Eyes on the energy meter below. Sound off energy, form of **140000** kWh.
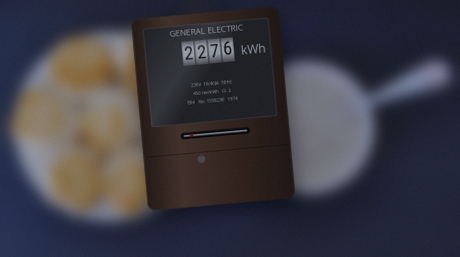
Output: **2276** kWh
